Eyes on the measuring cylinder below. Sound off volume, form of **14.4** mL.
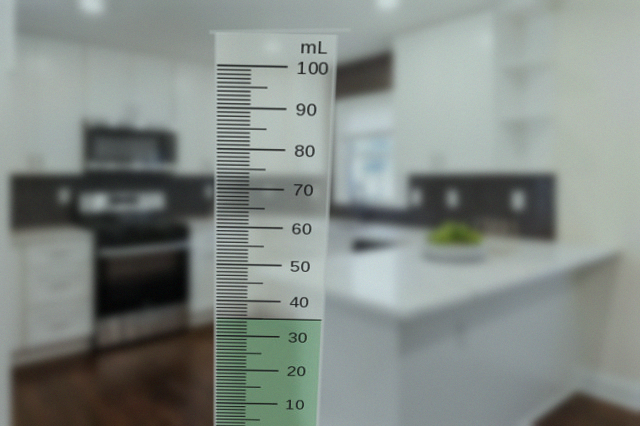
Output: **35** mL
